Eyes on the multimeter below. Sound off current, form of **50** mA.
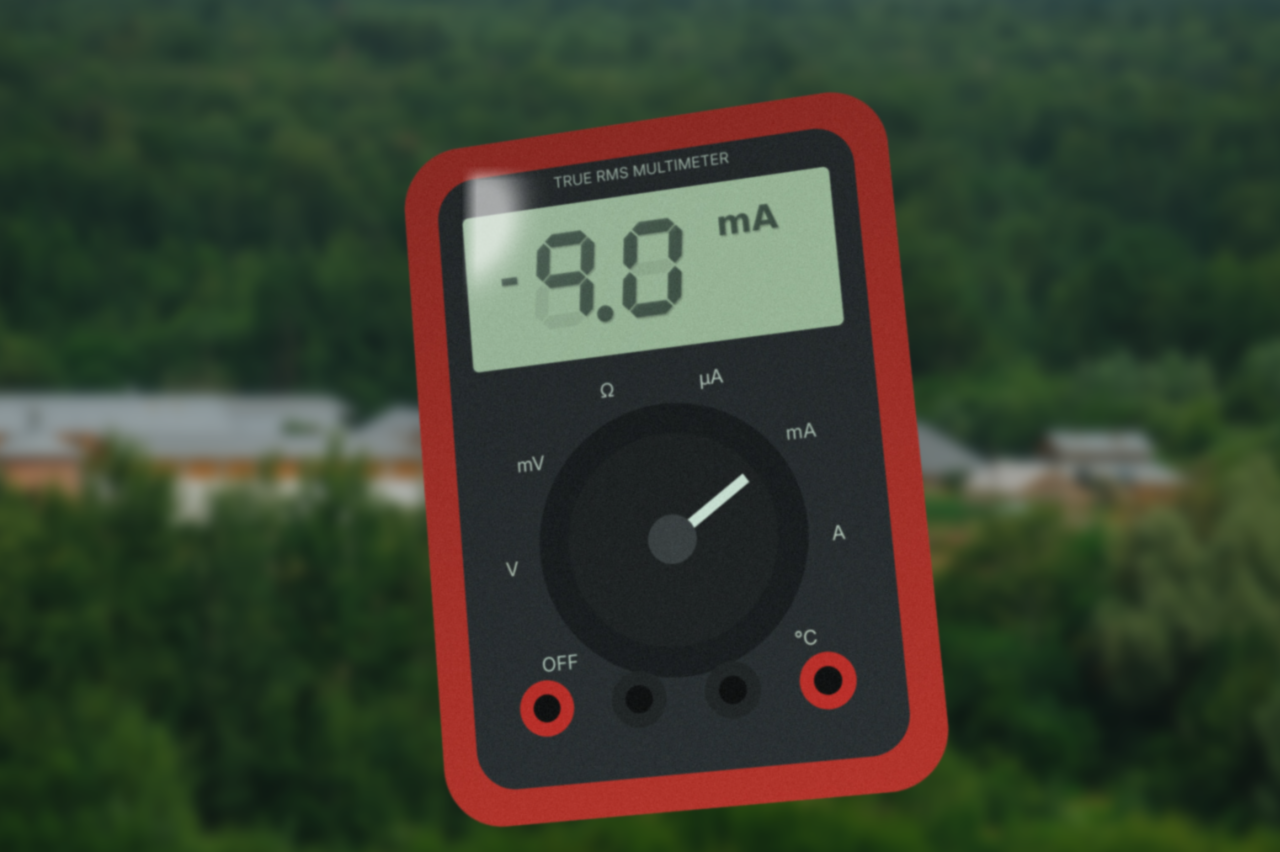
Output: **-9.0** mA
